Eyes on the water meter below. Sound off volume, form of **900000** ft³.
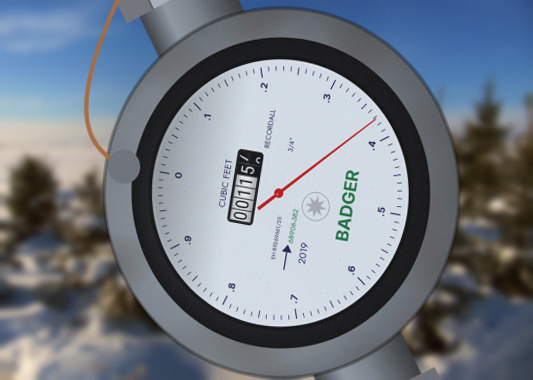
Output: **1157.37** ft³
